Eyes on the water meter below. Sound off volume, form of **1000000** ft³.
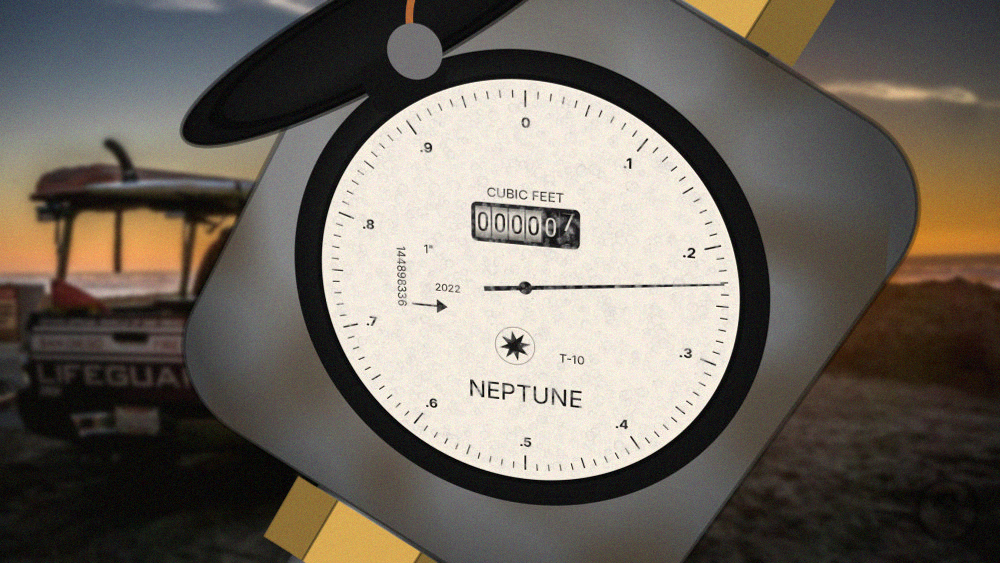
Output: **7.23** ft³
